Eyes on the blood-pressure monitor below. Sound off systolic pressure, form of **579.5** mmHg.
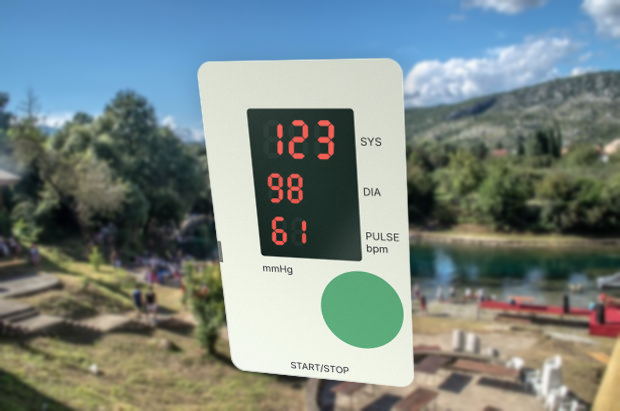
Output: **123** mmHg
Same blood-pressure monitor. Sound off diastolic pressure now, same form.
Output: **98** mmHg
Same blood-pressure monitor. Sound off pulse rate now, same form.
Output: **61** bpm
